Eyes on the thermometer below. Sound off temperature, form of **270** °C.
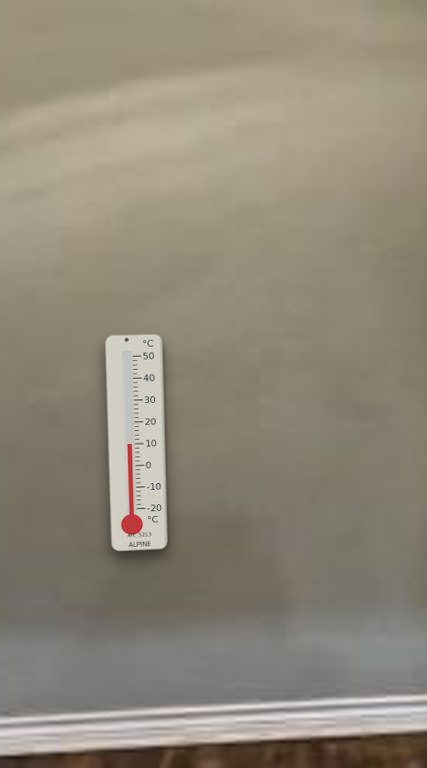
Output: **10** °C
